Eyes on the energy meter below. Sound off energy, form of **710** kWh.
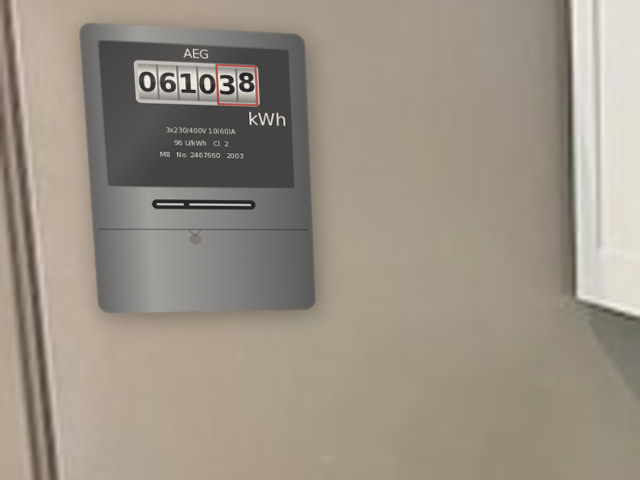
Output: **610.38** kWh
